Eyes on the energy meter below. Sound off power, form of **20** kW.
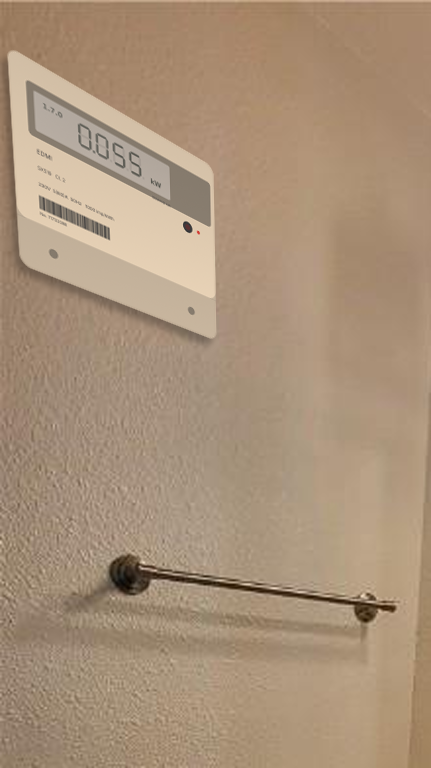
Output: **0.055** kW
